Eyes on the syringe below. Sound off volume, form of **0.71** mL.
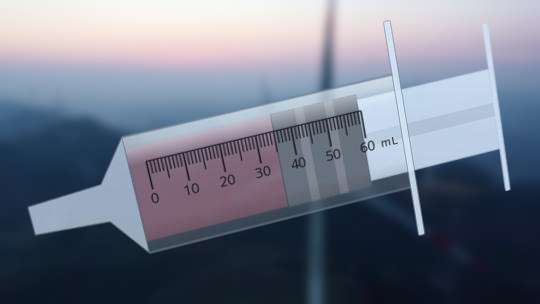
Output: **35** mL
